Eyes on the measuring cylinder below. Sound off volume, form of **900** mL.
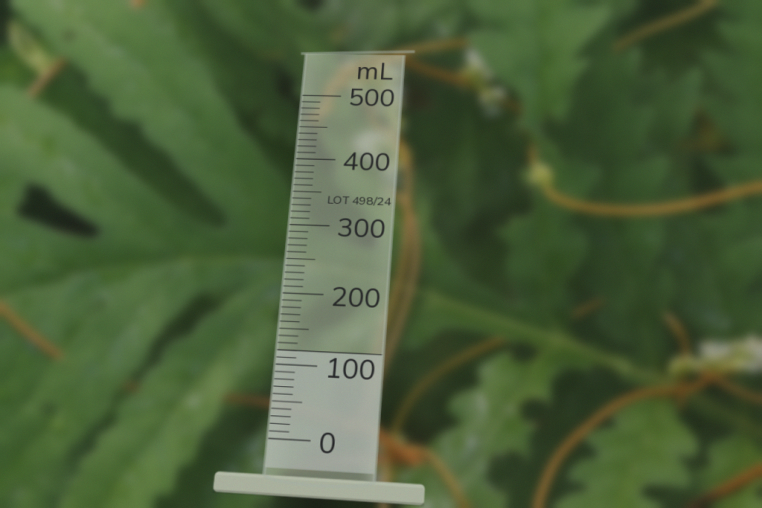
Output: **120** mL
